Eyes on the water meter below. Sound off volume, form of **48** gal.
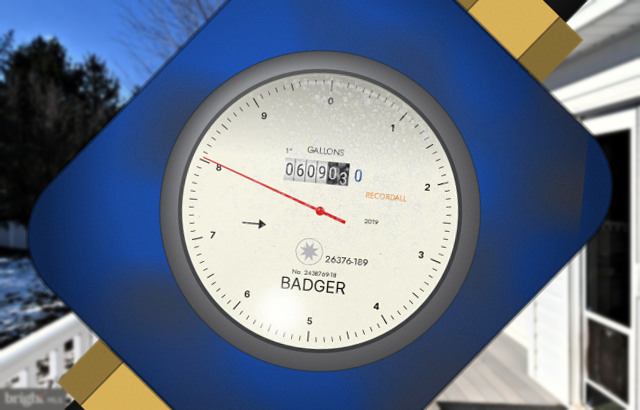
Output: **609028.0** gal
